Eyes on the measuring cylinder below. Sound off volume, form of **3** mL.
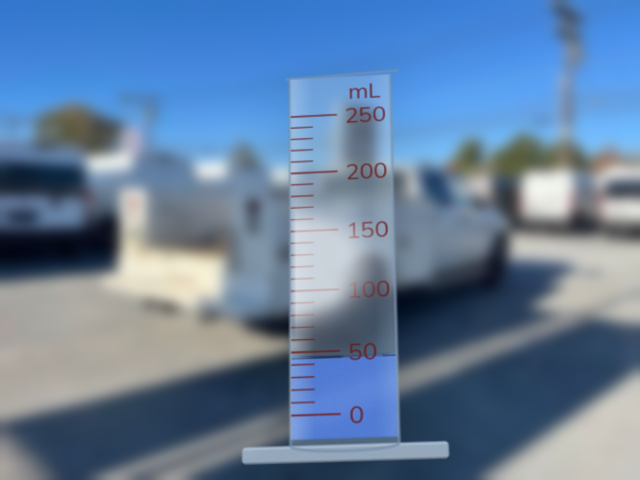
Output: **45** mL
